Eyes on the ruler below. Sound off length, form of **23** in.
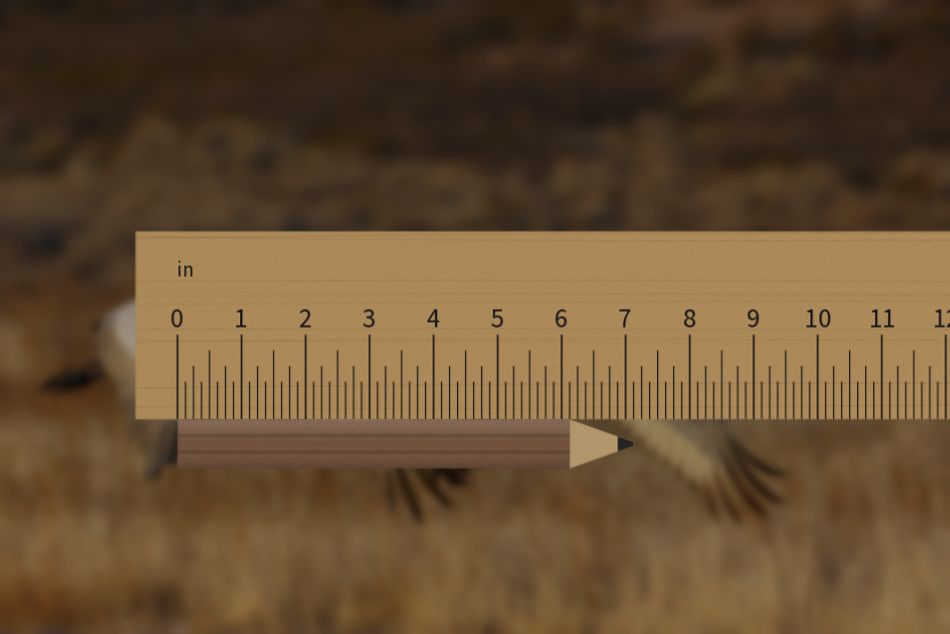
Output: **7.125** in
